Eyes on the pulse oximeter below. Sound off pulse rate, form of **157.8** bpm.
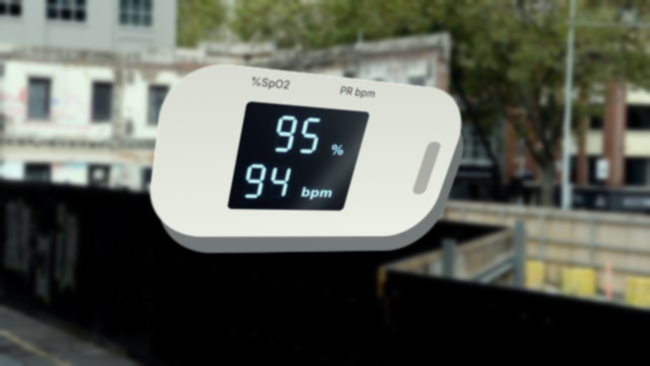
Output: **94** bpm
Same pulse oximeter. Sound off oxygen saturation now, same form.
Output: **95** %
